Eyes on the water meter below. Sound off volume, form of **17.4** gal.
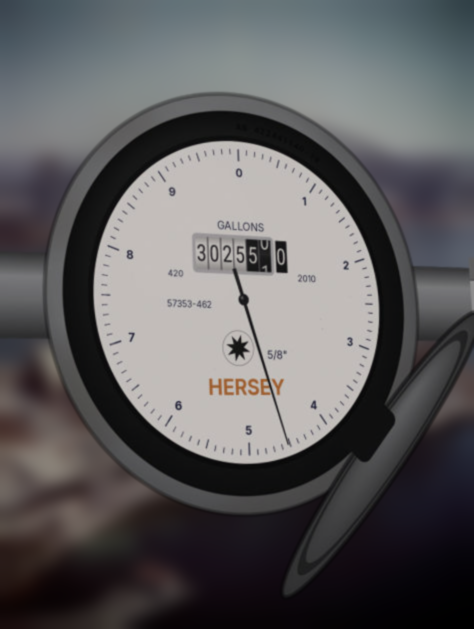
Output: **3025504.5** gal
